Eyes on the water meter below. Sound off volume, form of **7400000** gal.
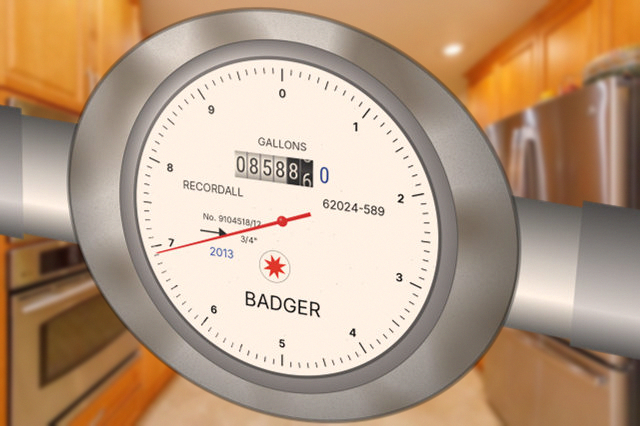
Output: **858856.9** gal
